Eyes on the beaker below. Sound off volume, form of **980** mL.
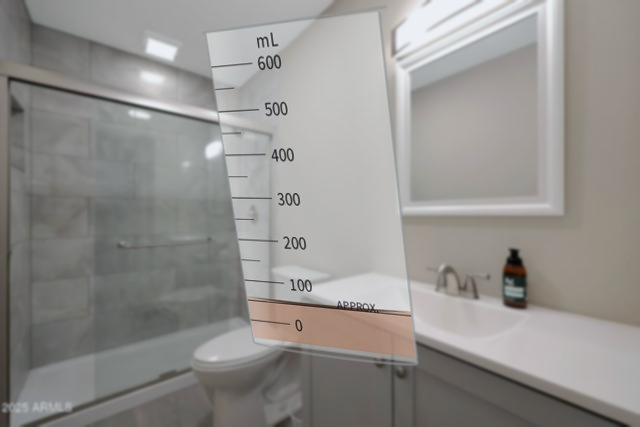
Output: **50** mL
